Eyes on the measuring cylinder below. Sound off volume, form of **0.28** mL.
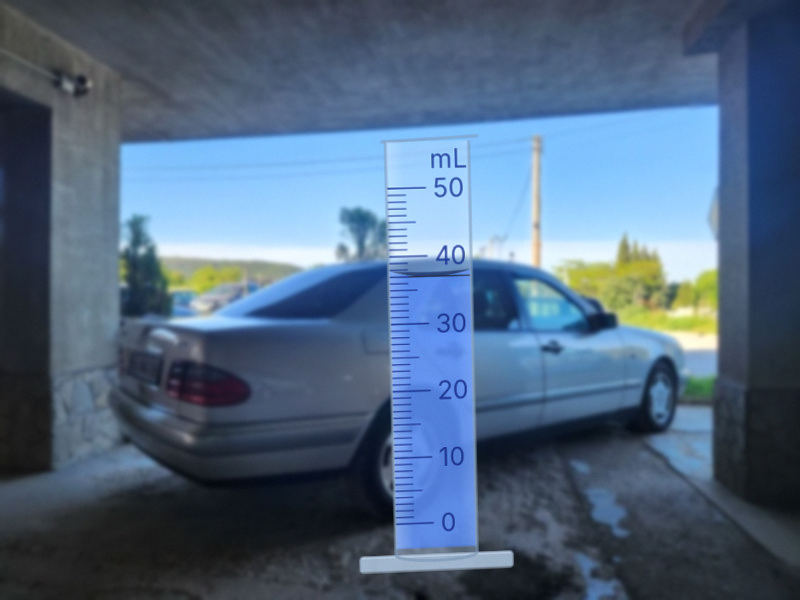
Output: **37** mL
